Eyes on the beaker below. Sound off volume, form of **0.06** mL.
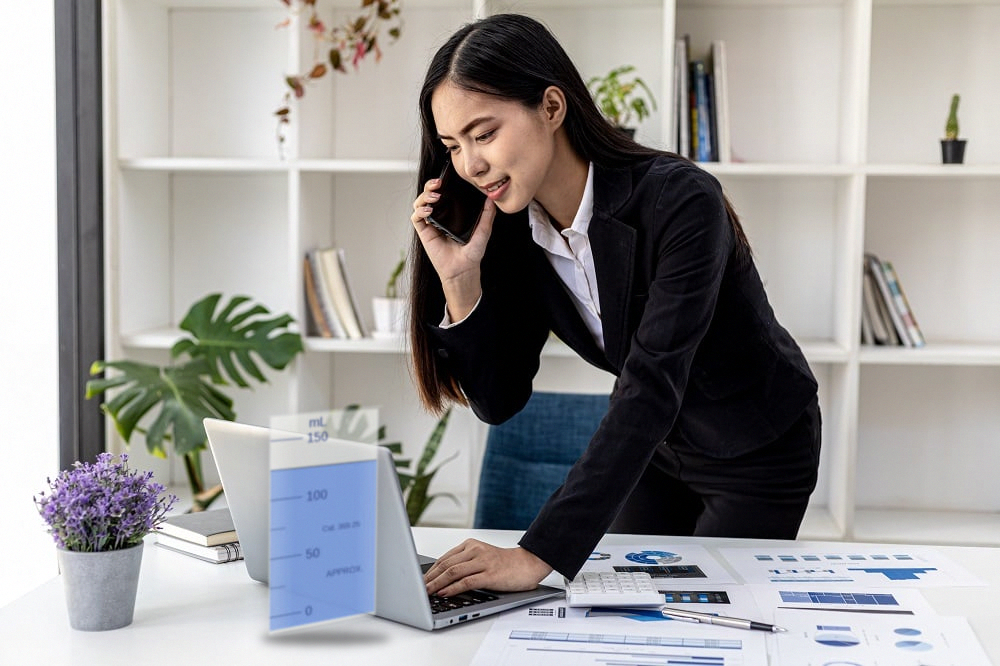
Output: **125** mL
